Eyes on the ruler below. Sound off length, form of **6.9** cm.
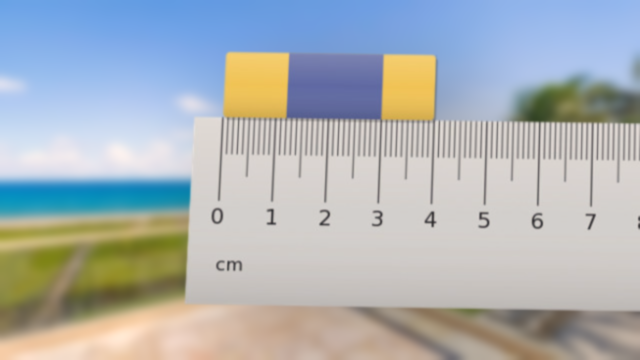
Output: **4** cm
